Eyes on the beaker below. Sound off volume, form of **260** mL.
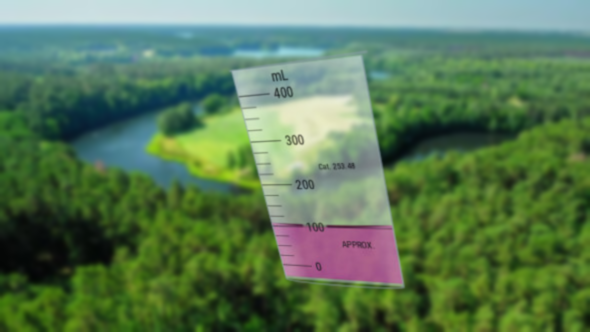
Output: **100** mL
